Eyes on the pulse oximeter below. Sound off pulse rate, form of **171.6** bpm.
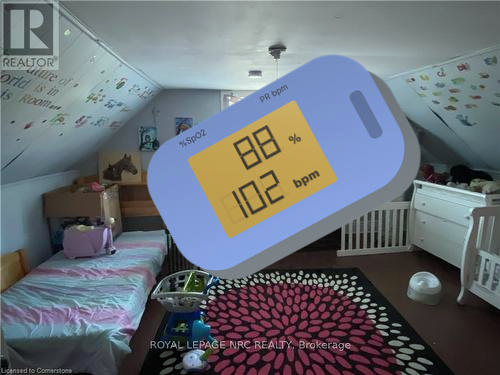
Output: **102** bpm
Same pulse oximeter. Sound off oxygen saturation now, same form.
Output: **88** %
